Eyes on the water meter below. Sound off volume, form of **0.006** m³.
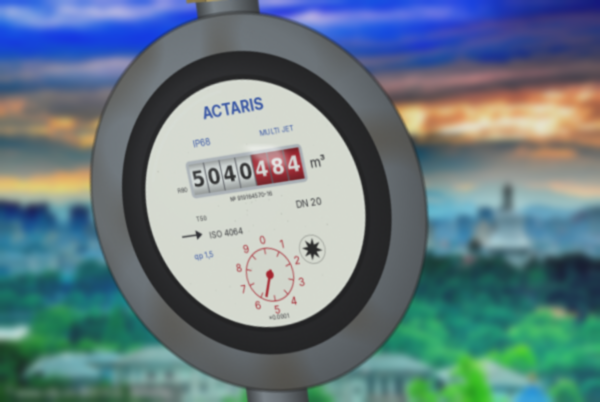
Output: **5040.4845** m³
